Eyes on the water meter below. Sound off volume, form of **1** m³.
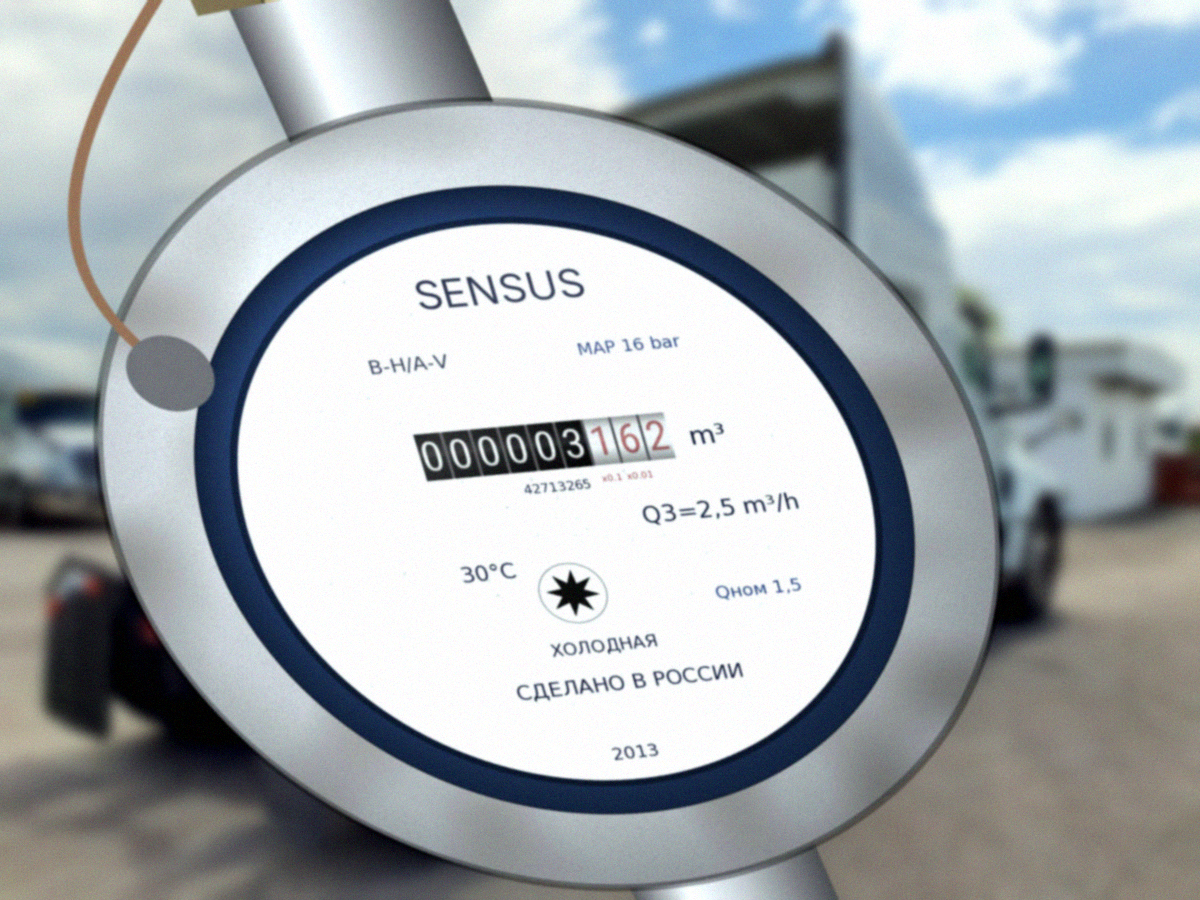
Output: **3.162** m³
